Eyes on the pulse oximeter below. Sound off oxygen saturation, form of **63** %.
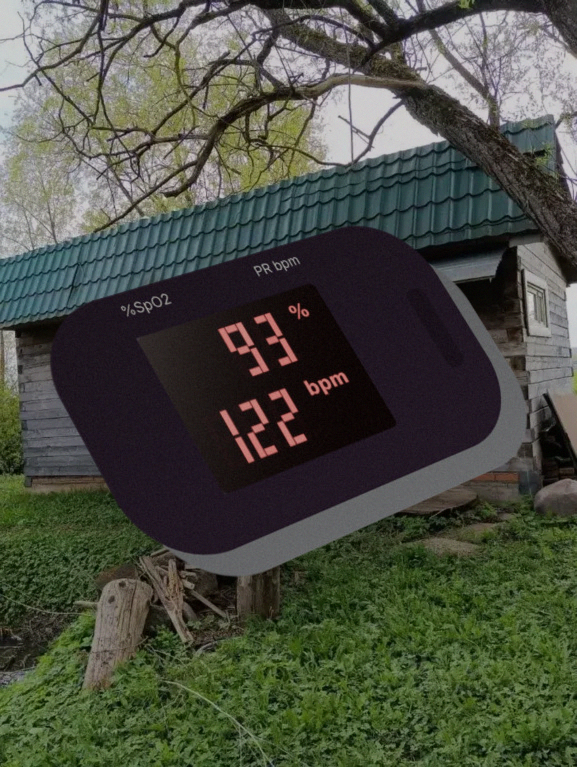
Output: **93** %
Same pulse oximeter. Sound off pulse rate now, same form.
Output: **122** bpm
